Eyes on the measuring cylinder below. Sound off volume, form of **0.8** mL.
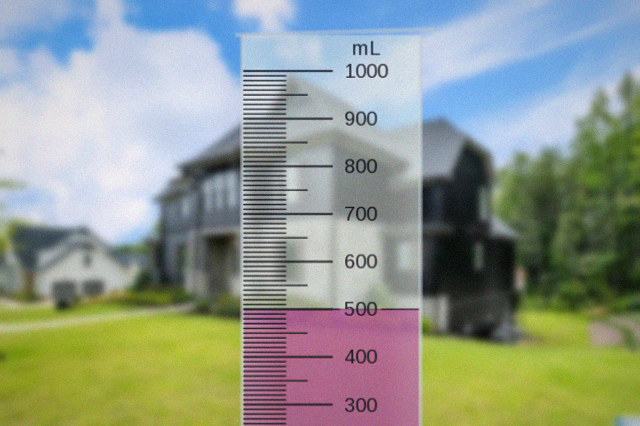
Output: **500** mL
